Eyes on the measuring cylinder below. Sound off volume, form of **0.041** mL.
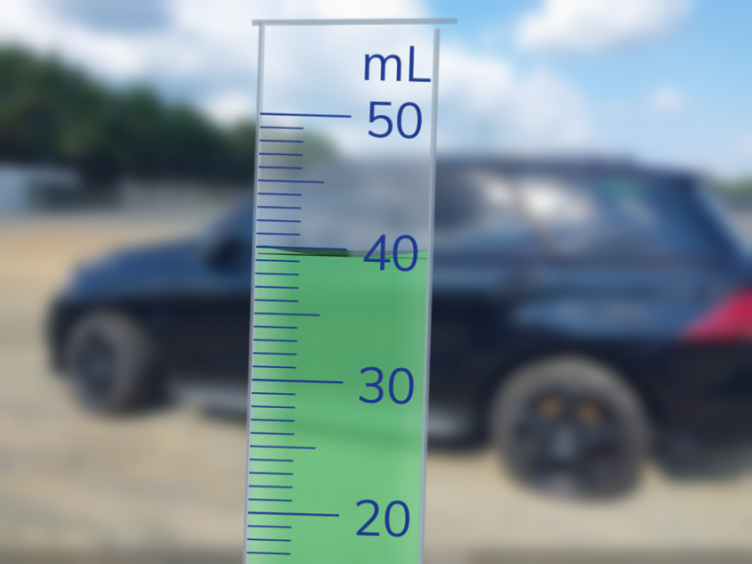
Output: **39.5** mL
